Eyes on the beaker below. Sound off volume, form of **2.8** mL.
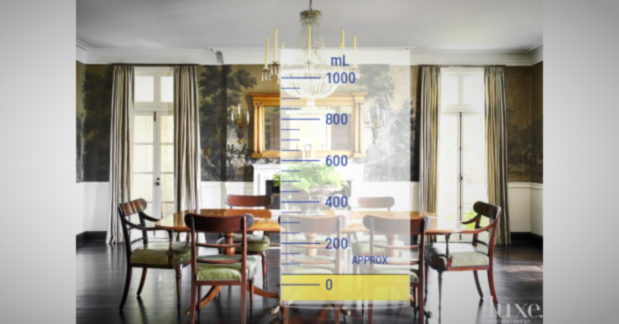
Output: **50** mL
